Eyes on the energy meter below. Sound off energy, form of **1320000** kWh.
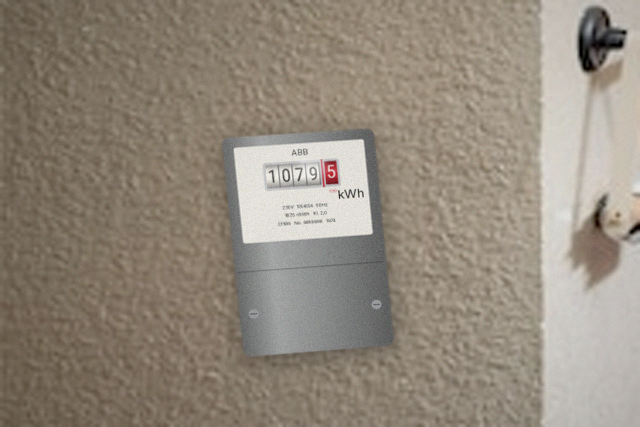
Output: **1079.5** kWh
